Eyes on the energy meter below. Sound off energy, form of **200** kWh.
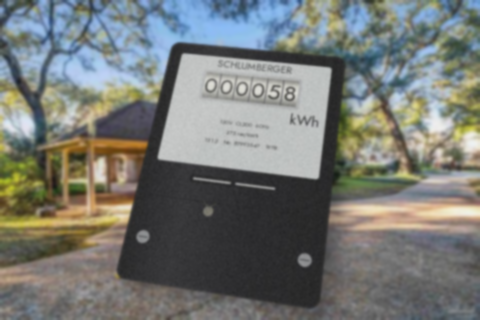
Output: **58** kWh
